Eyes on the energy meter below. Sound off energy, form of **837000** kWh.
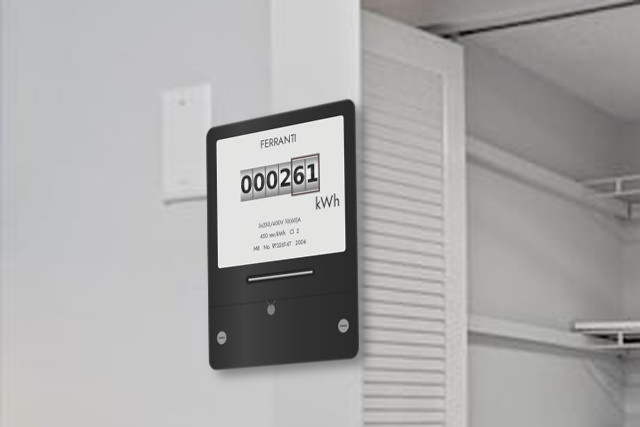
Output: **2.61** kWh
